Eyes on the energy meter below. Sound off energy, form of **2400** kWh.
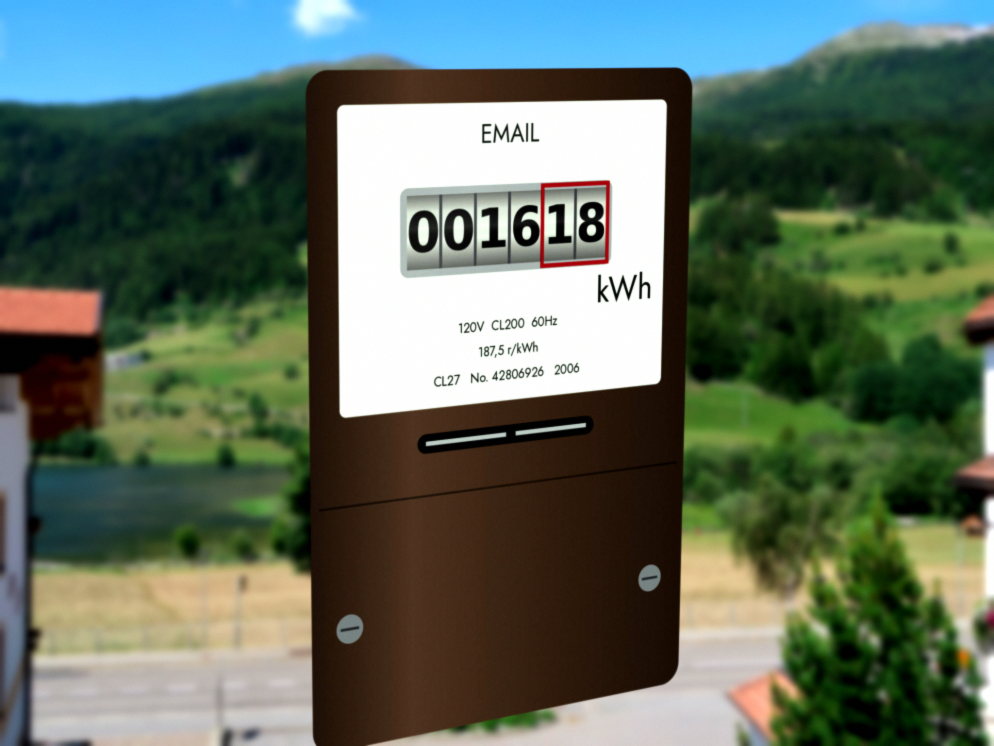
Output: **16.18** kWh
